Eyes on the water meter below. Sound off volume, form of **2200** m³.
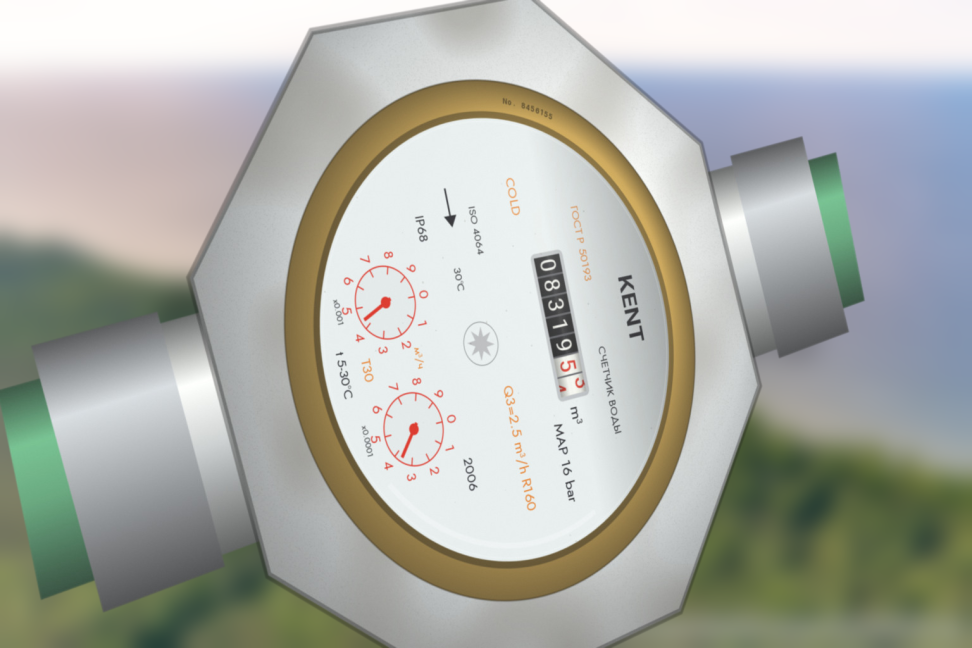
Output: **8319.5343** m³
